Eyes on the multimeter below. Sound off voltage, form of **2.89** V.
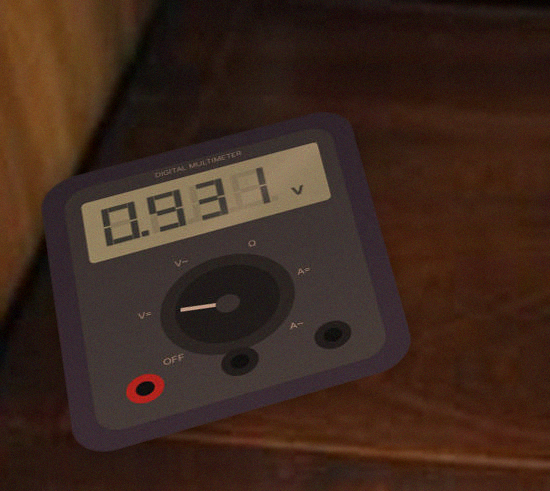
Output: **0.931** V
